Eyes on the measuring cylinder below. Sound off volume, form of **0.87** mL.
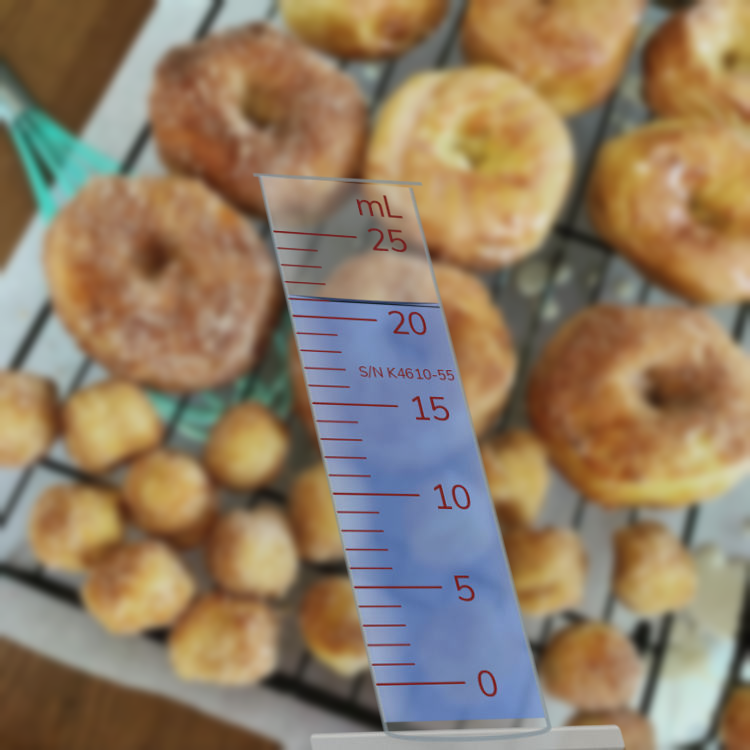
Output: **21** mL
